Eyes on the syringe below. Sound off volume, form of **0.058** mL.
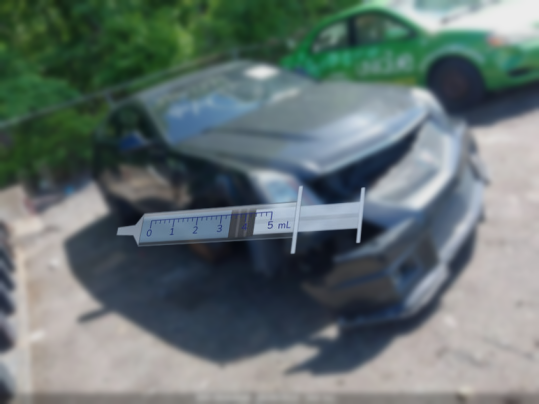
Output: **3.4** mL
